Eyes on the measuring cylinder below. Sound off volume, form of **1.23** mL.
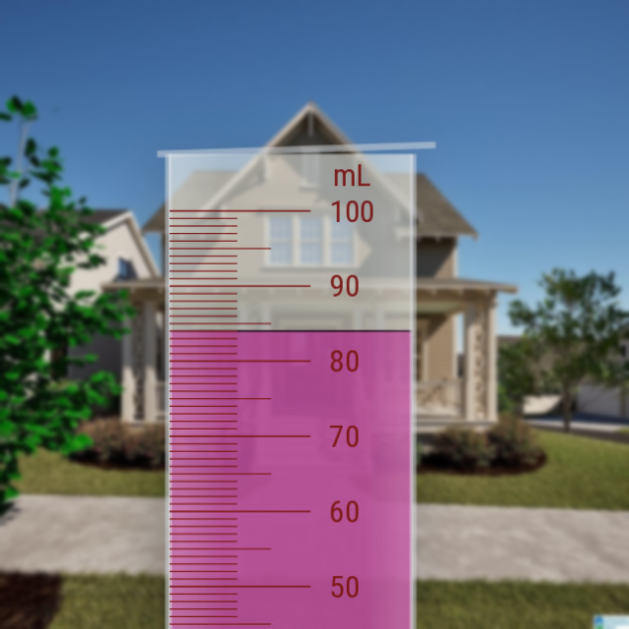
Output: **84** mL
